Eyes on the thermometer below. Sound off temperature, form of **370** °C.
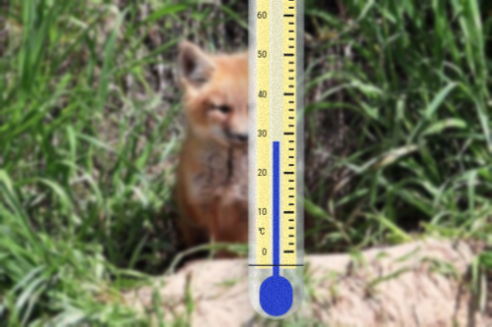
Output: **28** °C
